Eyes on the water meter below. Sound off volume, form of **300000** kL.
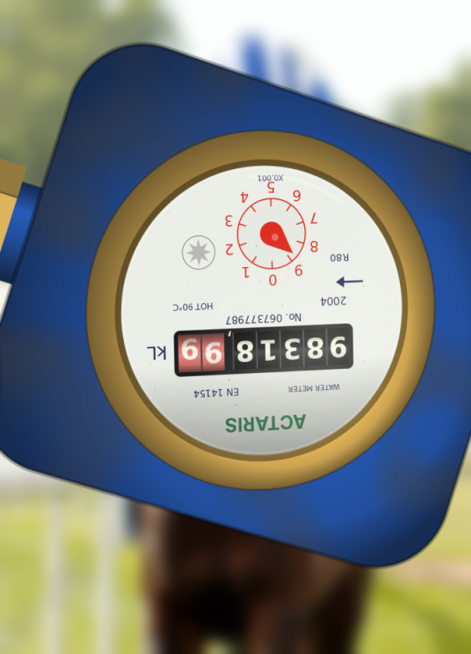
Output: **98318.988** kL
